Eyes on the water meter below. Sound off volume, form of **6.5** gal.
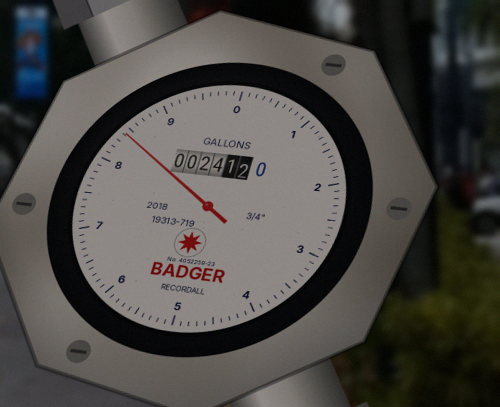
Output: **24118.4** gal
